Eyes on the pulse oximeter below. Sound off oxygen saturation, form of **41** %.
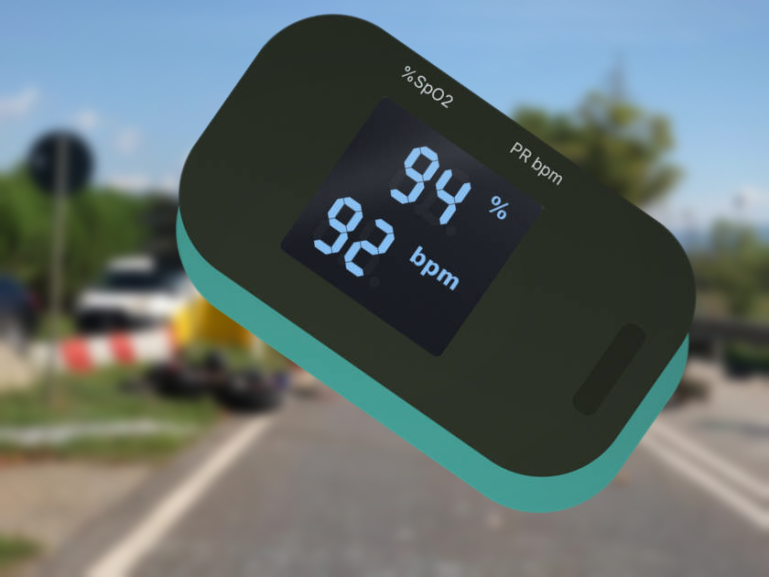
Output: **94** %
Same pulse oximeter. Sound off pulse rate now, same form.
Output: **92** bpm
